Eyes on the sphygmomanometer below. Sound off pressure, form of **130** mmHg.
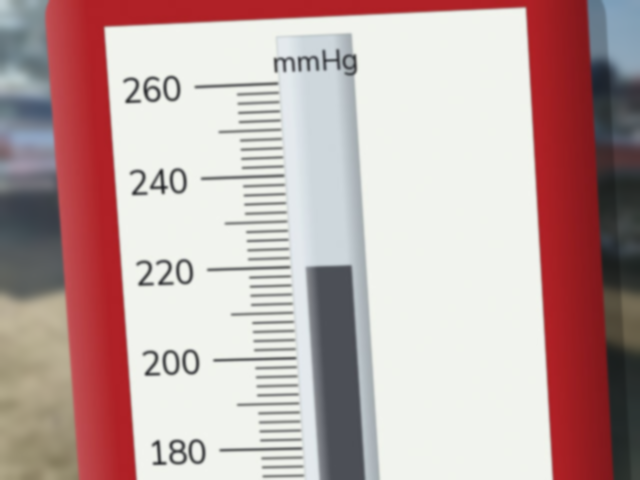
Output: **220** mmHg
